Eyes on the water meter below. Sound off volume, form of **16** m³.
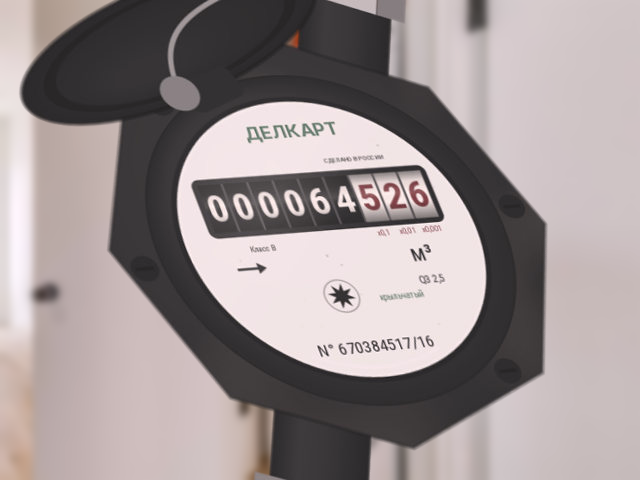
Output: **64.526** m³
